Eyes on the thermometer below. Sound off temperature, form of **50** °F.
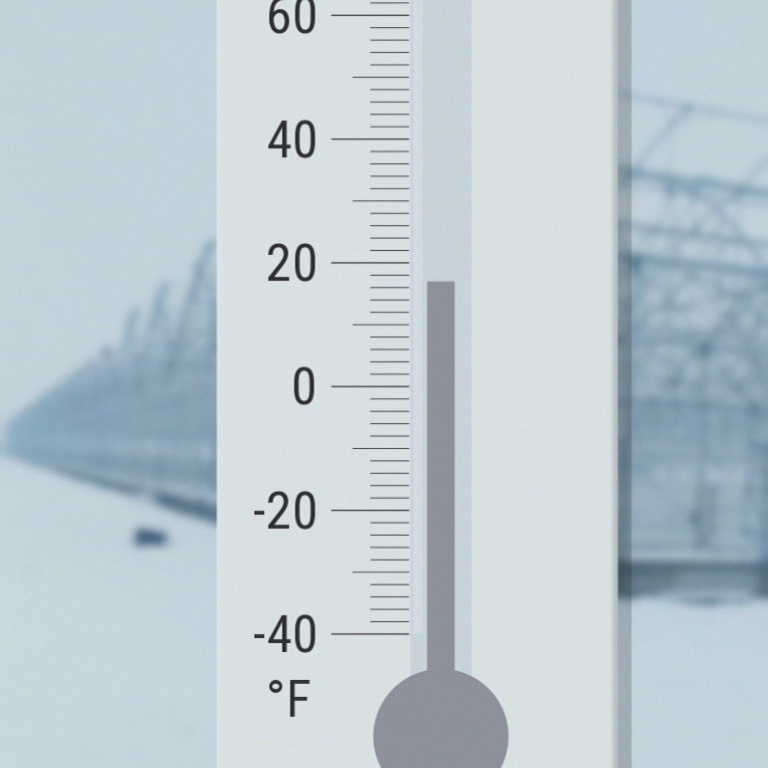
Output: **17** °F
